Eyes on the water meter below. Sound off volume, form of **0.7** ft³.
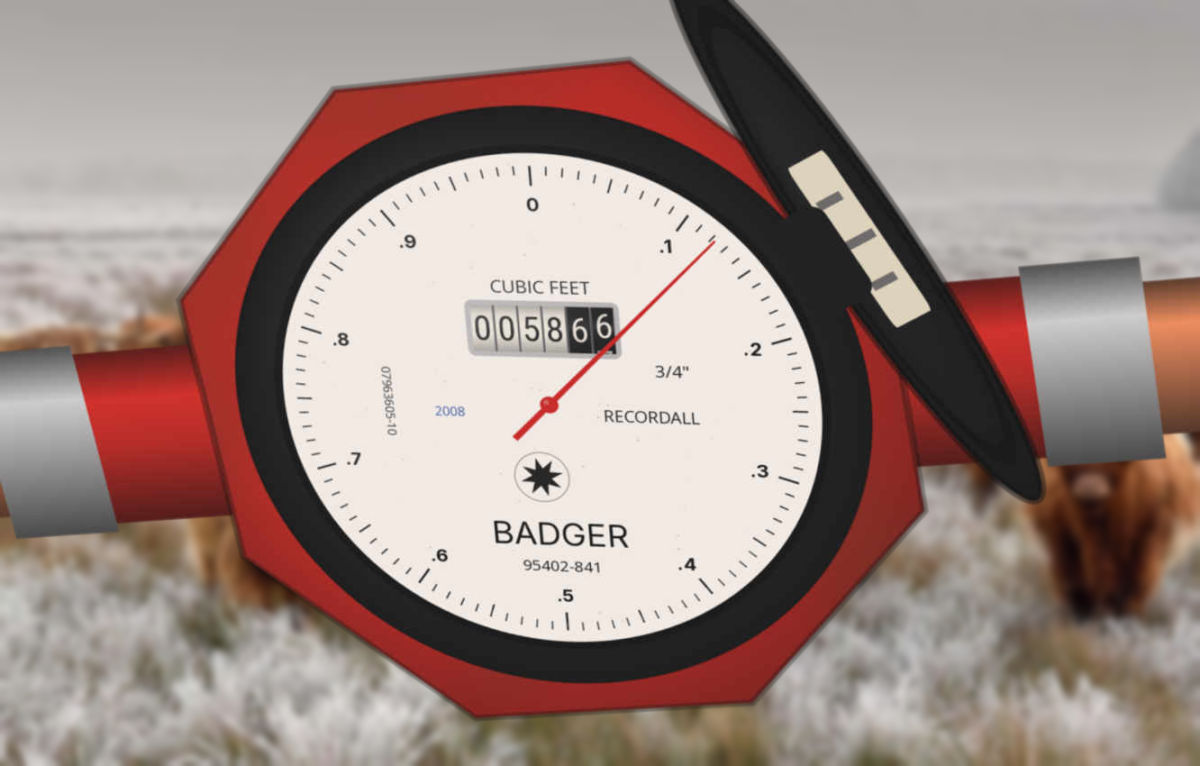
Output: **5866.12** ft³
